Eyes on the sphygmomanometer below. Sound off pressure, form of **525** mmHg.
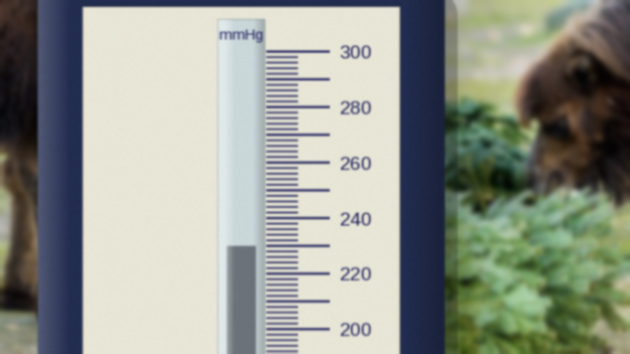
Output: **230** mmHg
